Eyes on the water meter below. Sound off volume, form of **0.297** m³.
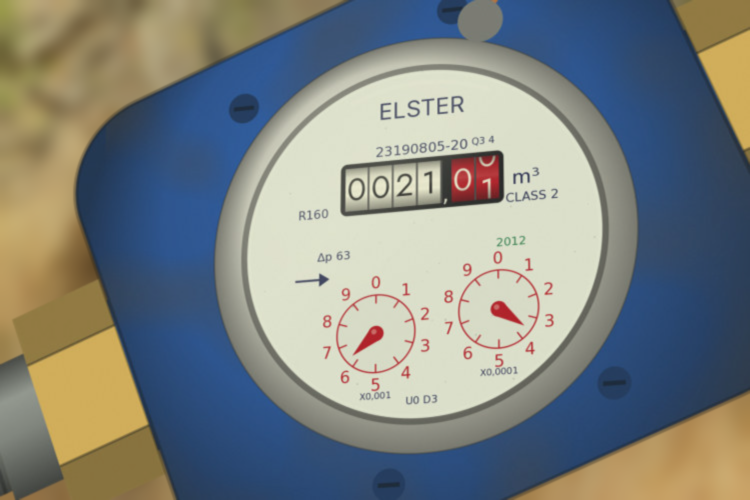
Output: **21.0063** m³
